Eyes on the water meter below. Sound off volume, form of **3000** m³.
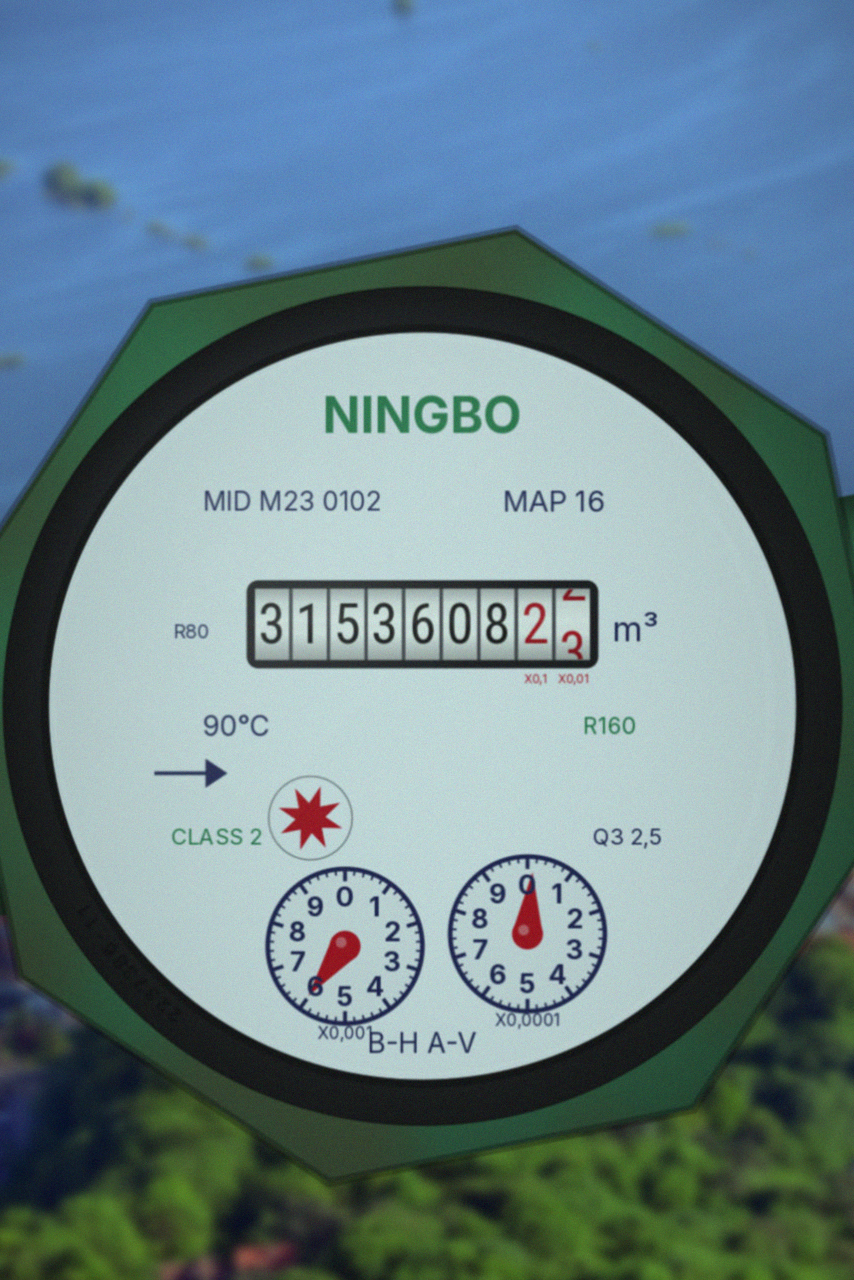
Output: **3153608.2260** m³
